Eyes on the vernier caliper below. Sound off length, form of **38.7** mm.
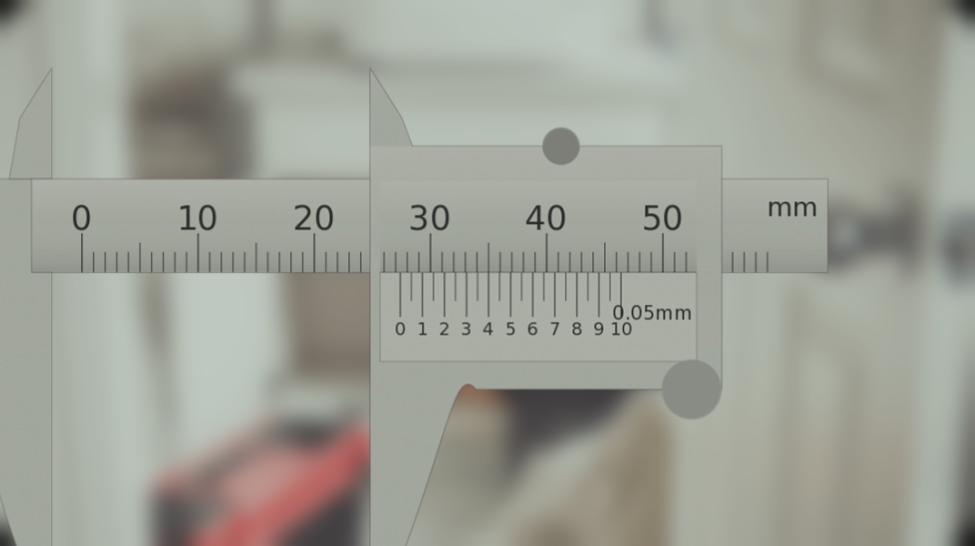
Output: **27.4** mm
